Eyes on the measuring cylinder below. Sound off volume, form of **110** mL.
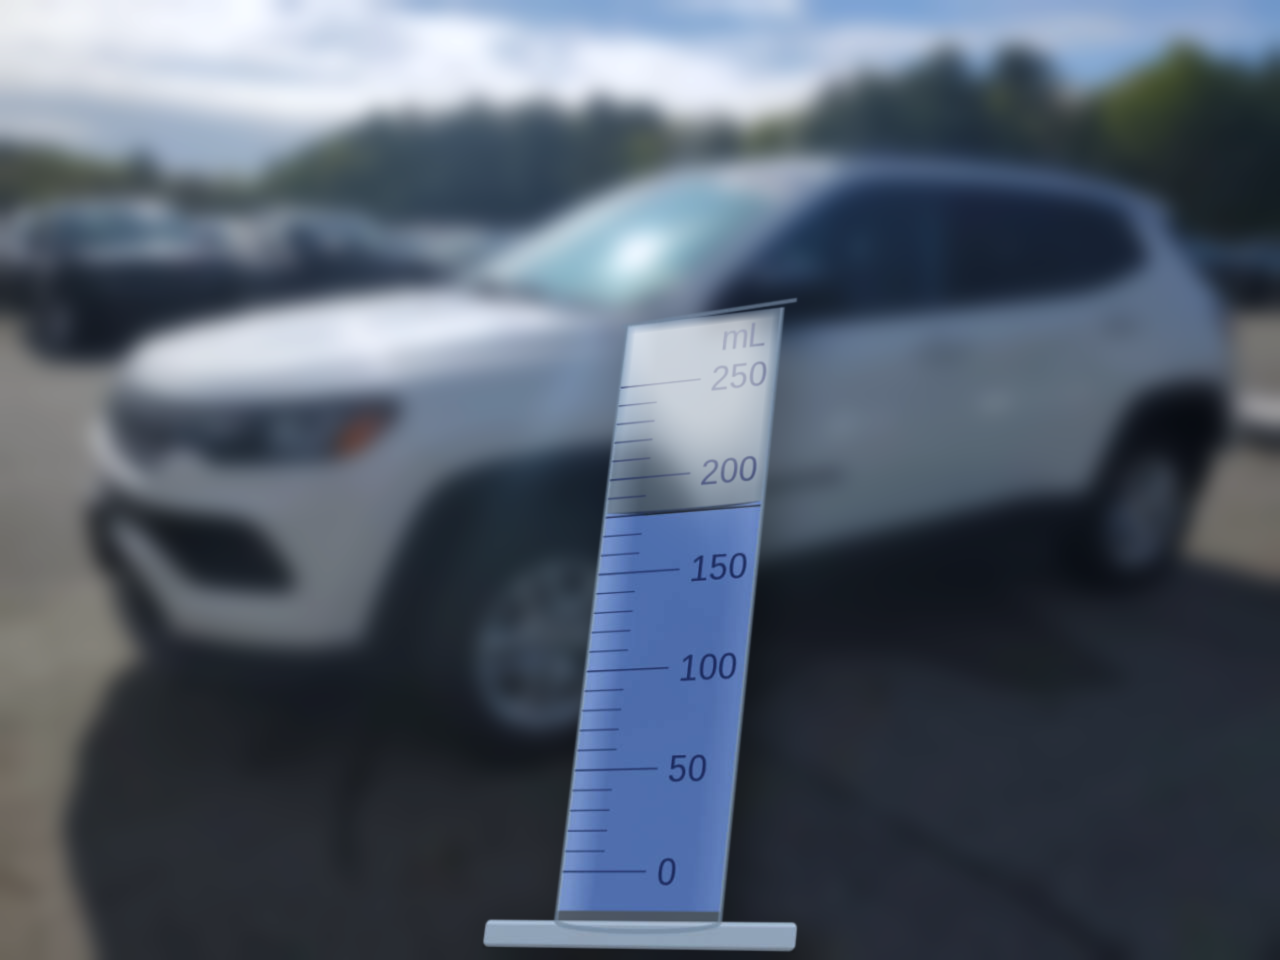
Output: **180** mL
